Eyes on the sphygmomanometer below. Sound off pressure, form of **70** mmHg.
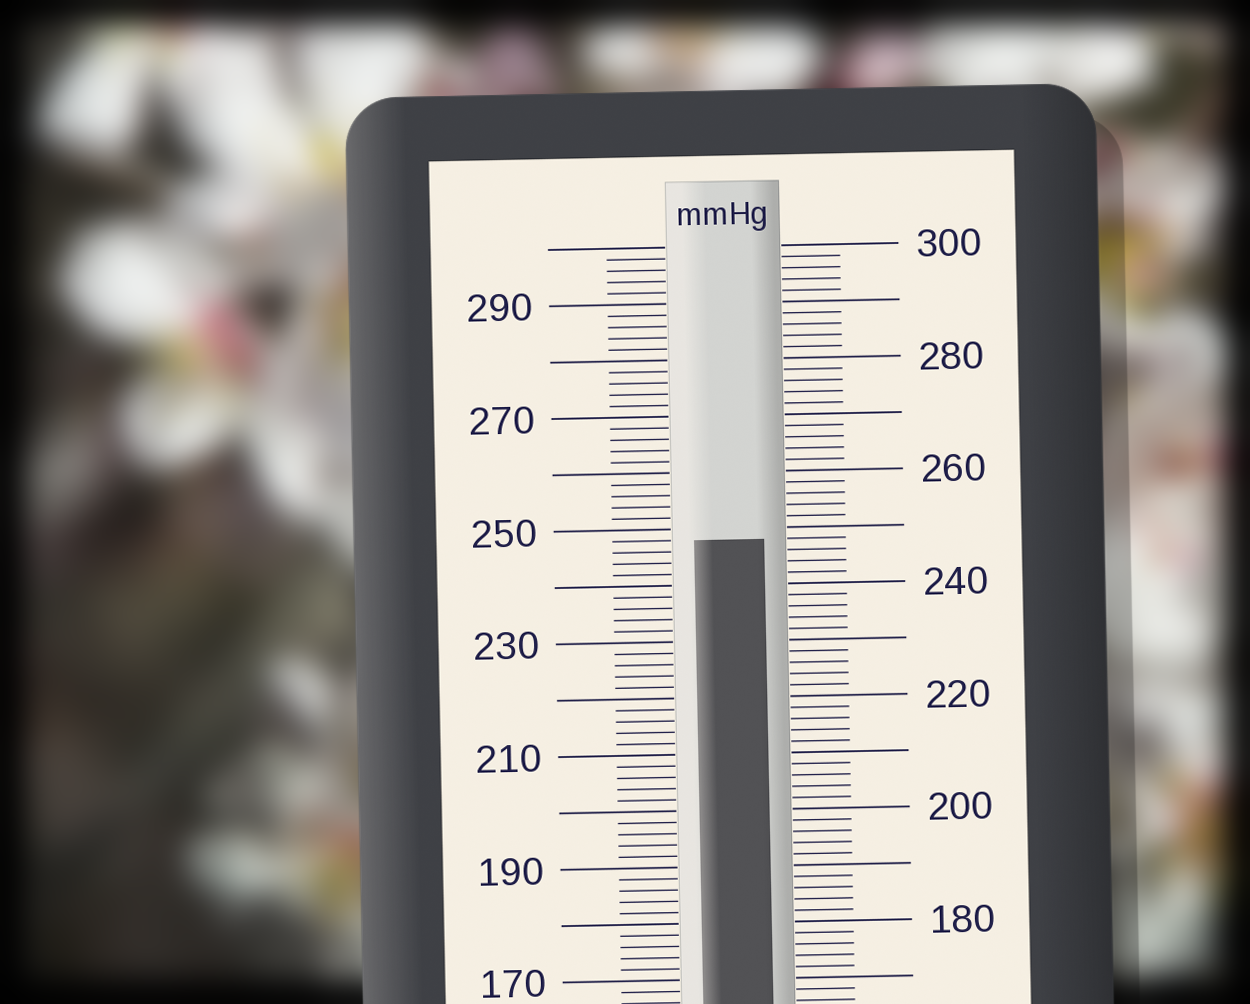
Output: **248** mmHg
